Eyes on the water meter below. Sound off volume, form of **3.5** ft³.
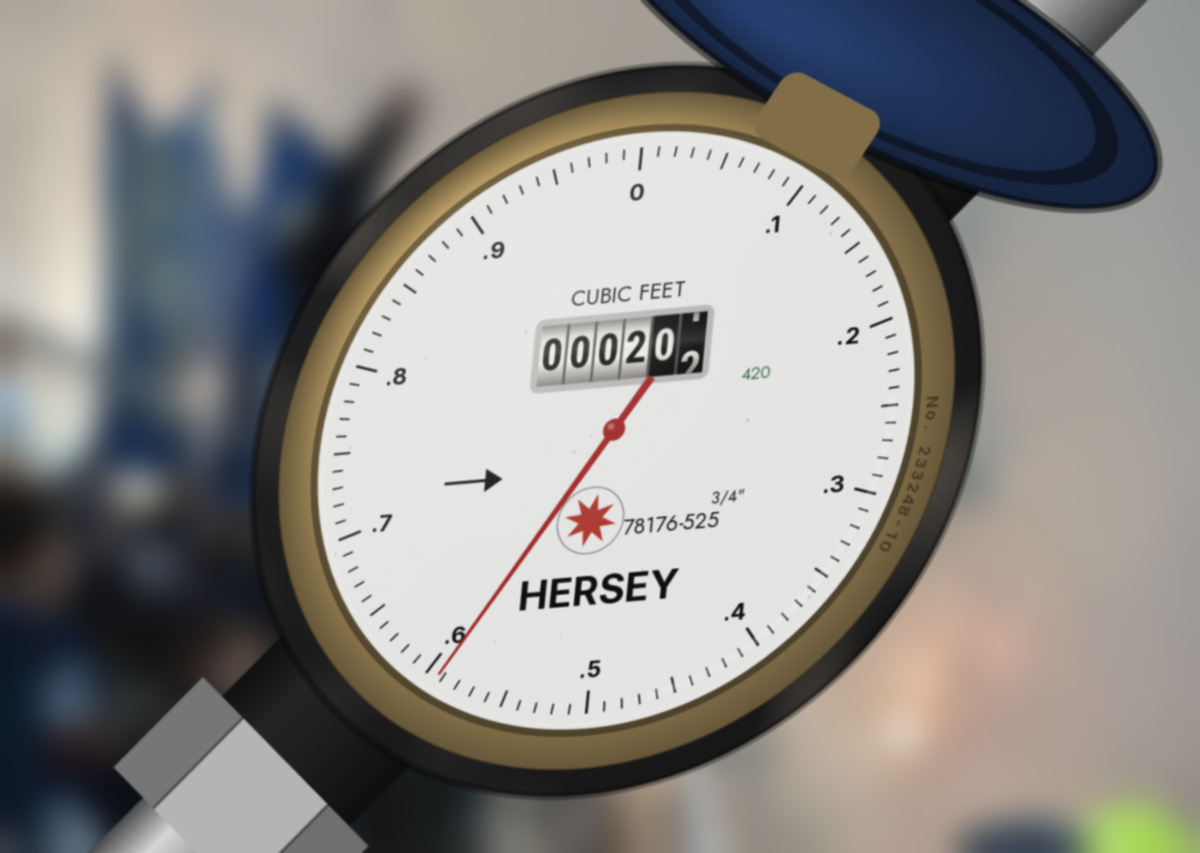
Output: **201.59** ft³
